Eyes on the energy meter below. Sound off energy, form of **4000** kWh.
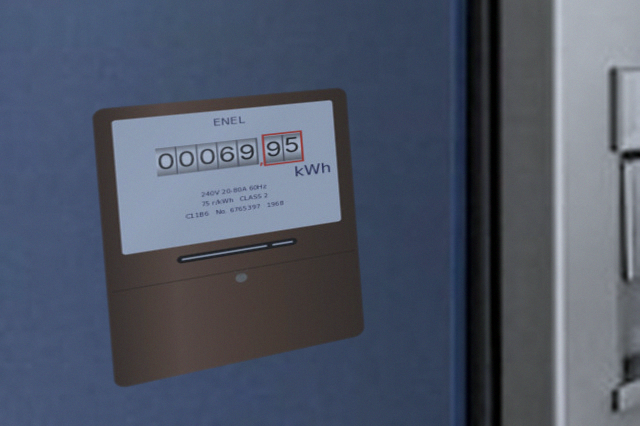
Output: **69.95** kWh
